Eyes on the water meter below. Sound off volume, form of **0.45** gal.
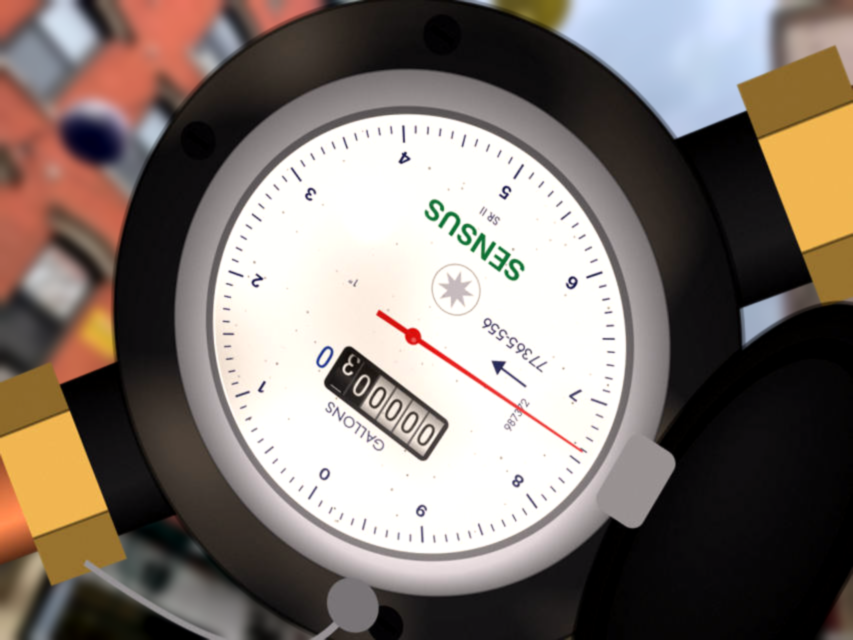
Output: **27.4** gal
